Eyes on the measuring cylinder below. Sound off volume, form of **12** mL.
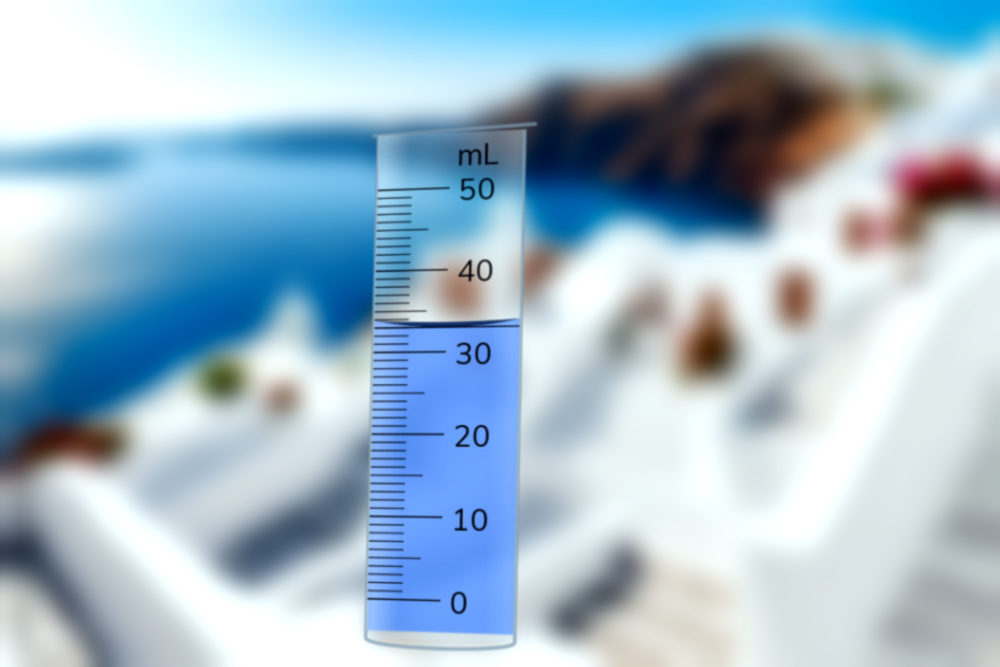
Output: **33** mL
